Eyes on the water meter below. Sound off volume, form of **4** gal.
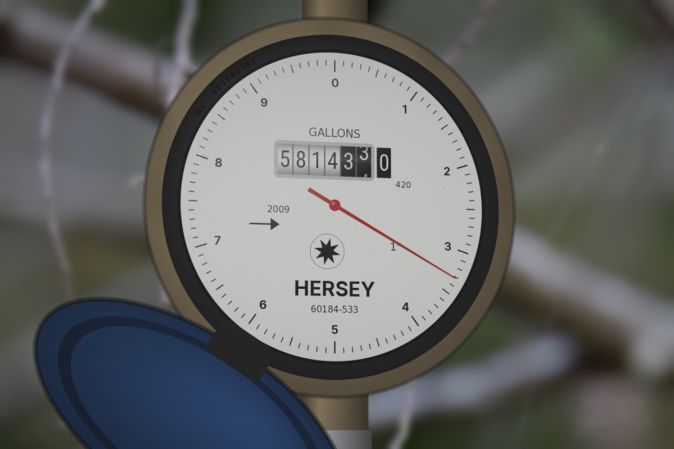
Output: **5814333.3** gal
